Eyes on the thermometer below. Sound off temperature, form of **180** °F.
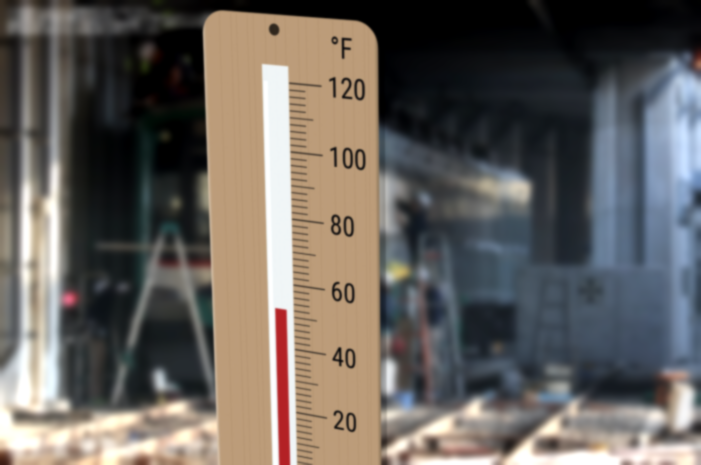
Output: **52** °F
